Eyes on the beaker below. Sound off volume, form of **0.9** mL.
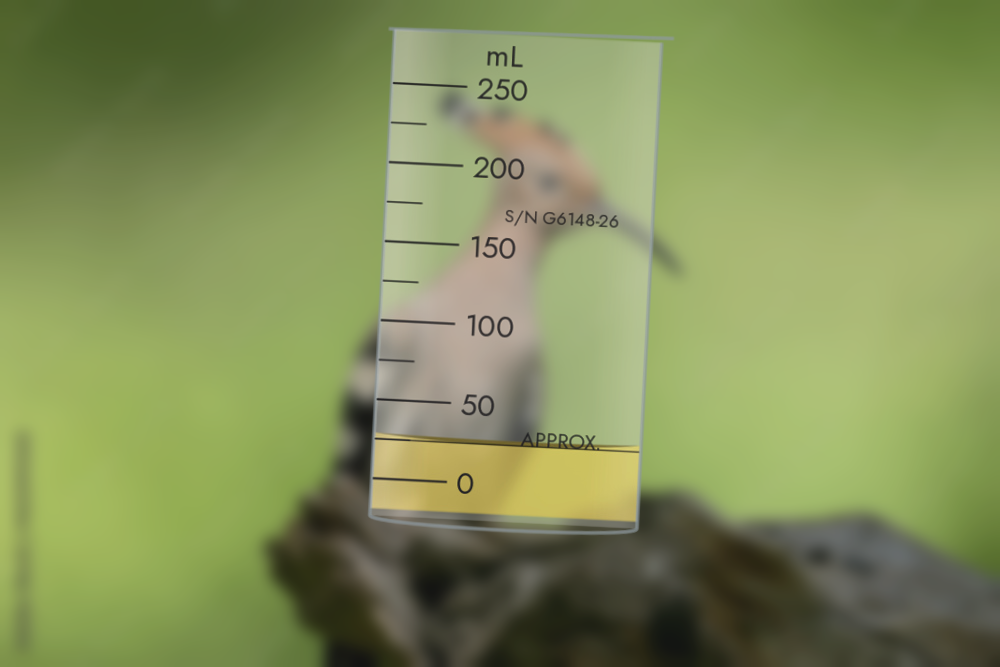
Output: **25** mL
